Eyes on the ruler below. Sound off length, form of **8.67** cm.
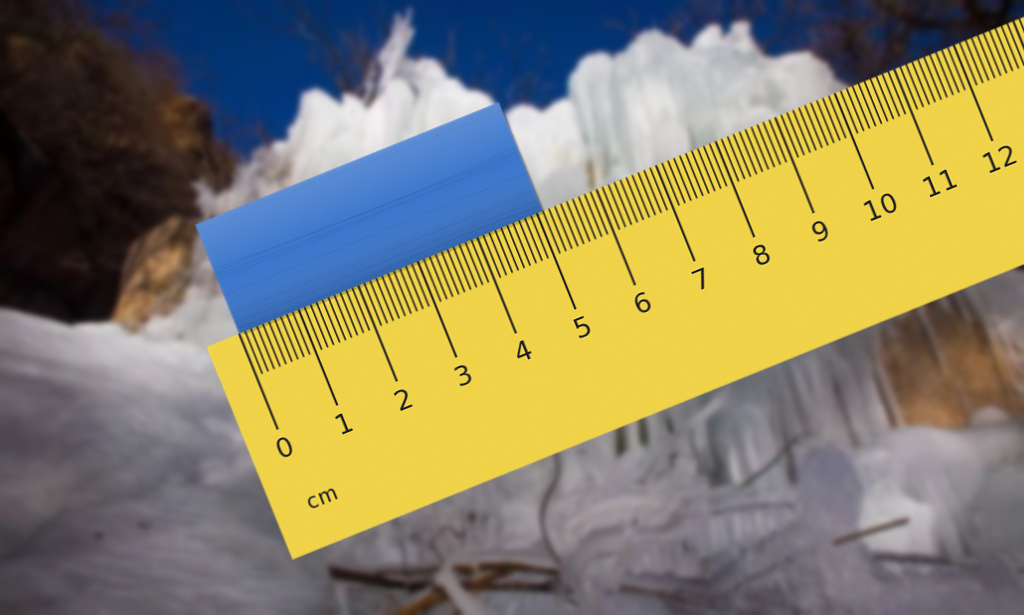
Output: **5.1** cm
